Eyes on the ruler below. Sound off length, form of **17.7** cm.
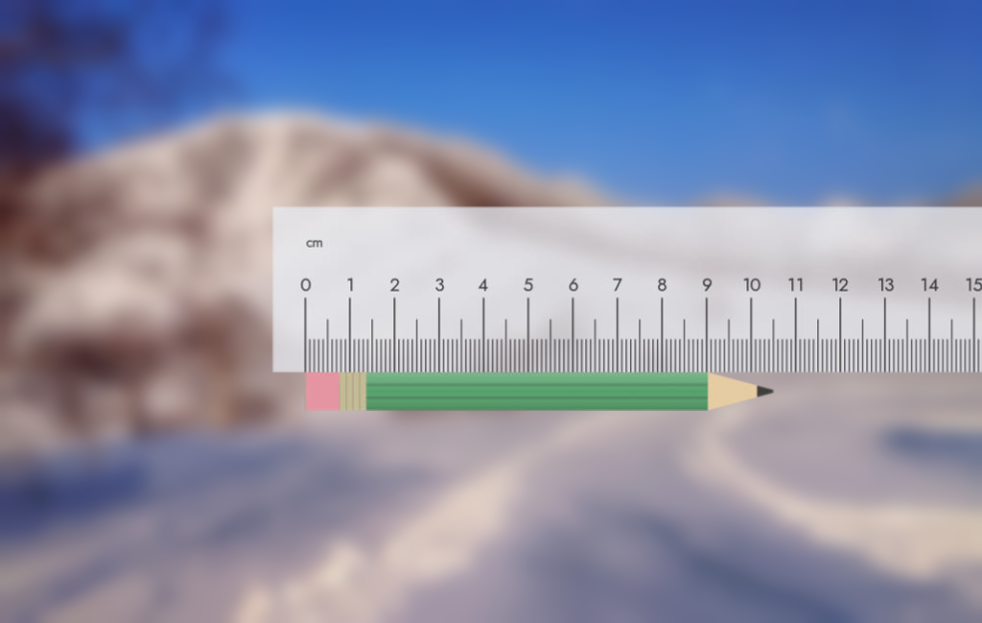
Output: **10.5** cm
